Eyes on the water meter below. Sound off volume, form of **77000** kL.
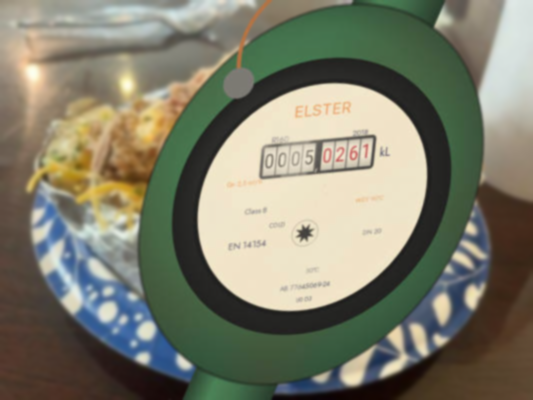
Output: **5.0261** kL
